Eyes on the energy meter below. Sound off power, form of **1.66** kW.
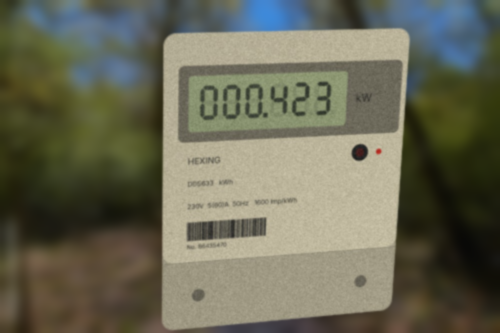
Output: **0.423** kW
